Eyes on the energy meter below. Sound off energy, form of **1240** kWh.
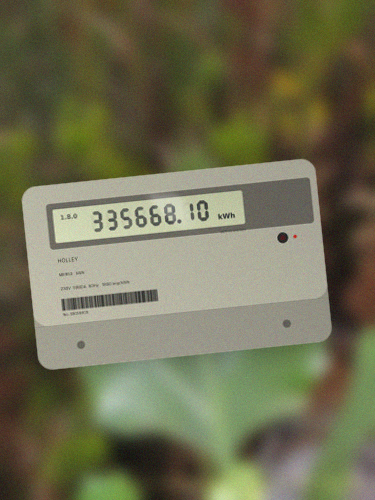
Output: **335668.10** kWh
